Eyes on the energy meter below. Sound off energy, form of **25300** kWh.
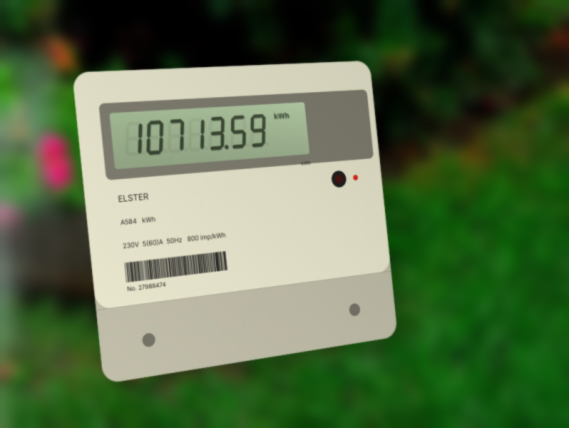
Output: **10713.59** kWh
